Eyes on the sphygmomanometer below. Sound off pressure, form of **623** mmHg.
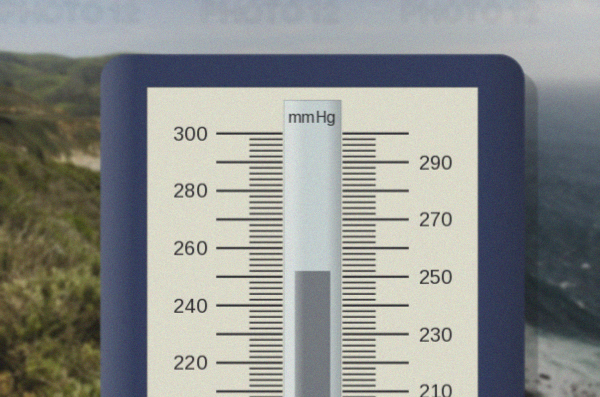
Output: **252** mmHg
